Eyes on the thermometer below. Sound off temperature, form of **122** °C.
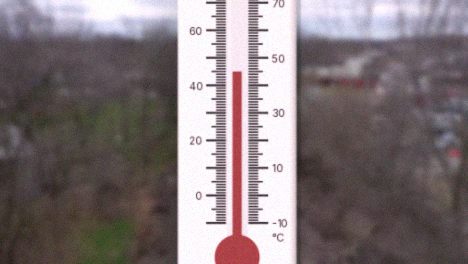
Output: **45** °C
